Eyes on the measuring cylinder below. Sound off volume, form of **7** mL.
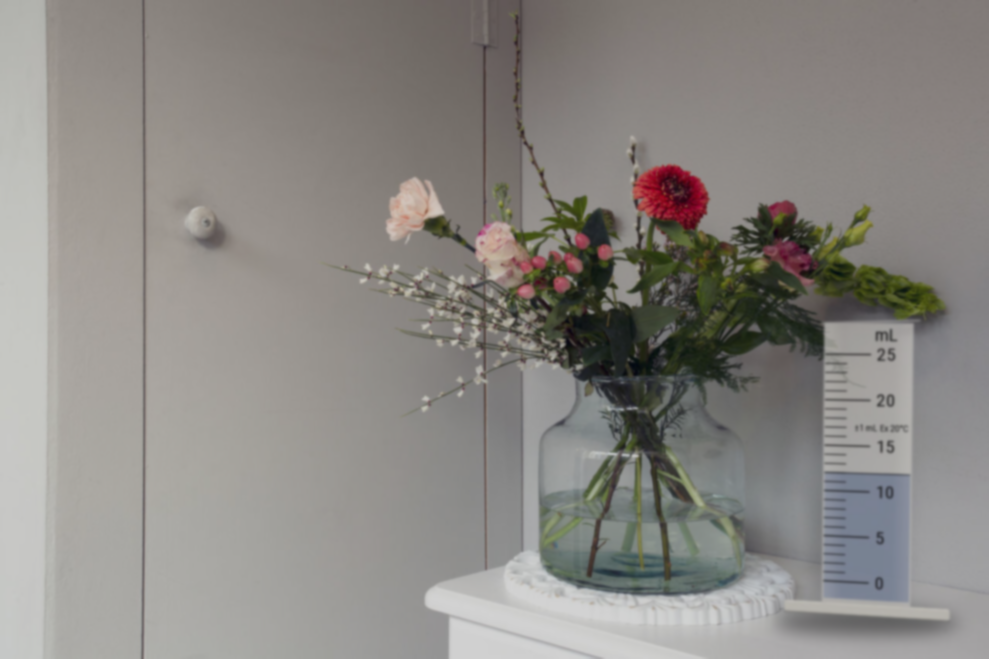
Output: **12** mL
